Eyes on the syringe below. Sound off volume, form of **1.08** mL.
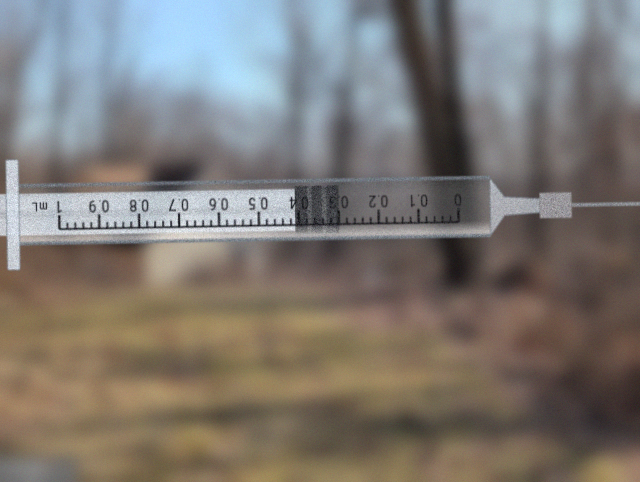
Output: **0.3** mL
